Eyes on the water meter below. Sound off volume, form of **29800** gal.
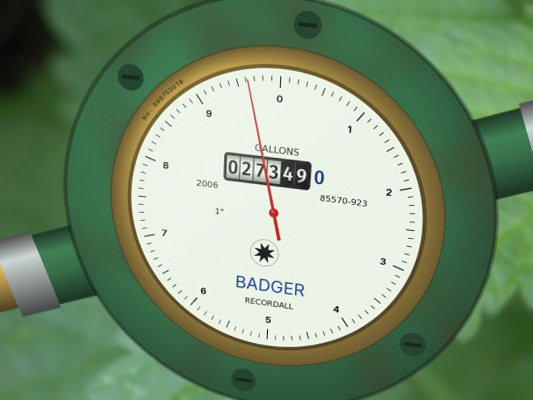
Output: **273489.6** gal
